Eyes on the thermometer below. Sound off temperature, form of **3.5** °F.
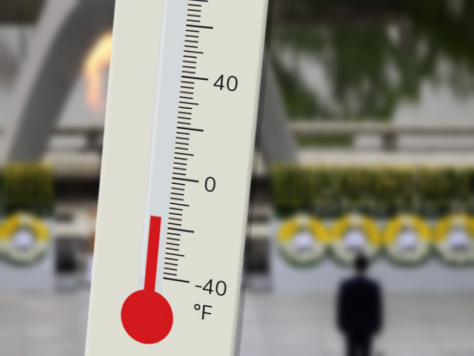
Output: **-16** °F
